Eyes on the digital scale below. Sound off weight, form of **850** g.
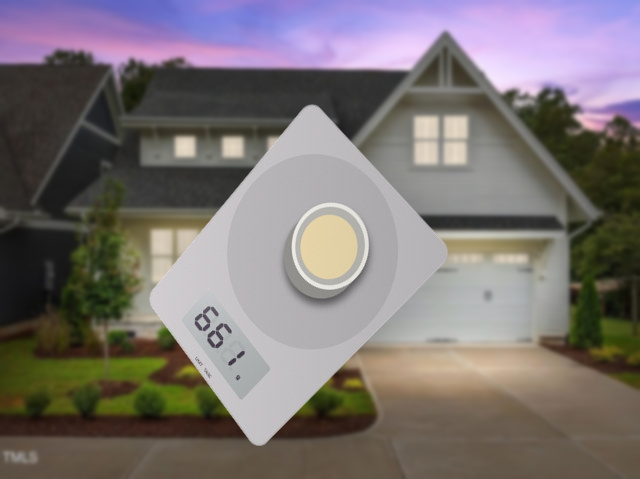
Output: **661** g
